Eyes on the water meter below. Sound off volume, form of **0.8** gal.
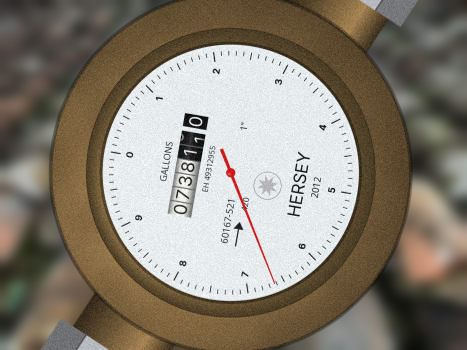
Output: **738106.6** gal
